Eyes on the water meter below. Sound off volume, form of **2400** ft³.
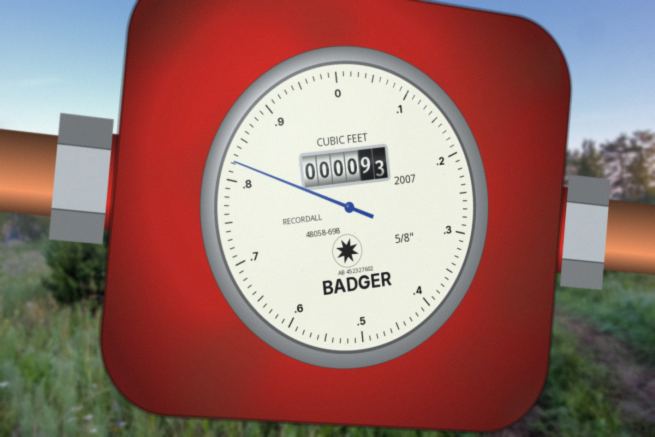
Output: **92.82** ft³
